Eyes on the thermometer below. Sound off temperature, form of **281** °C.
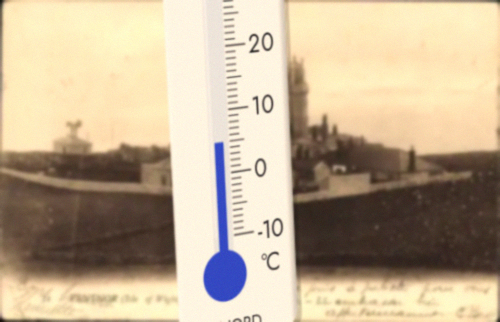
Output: **5** °C
